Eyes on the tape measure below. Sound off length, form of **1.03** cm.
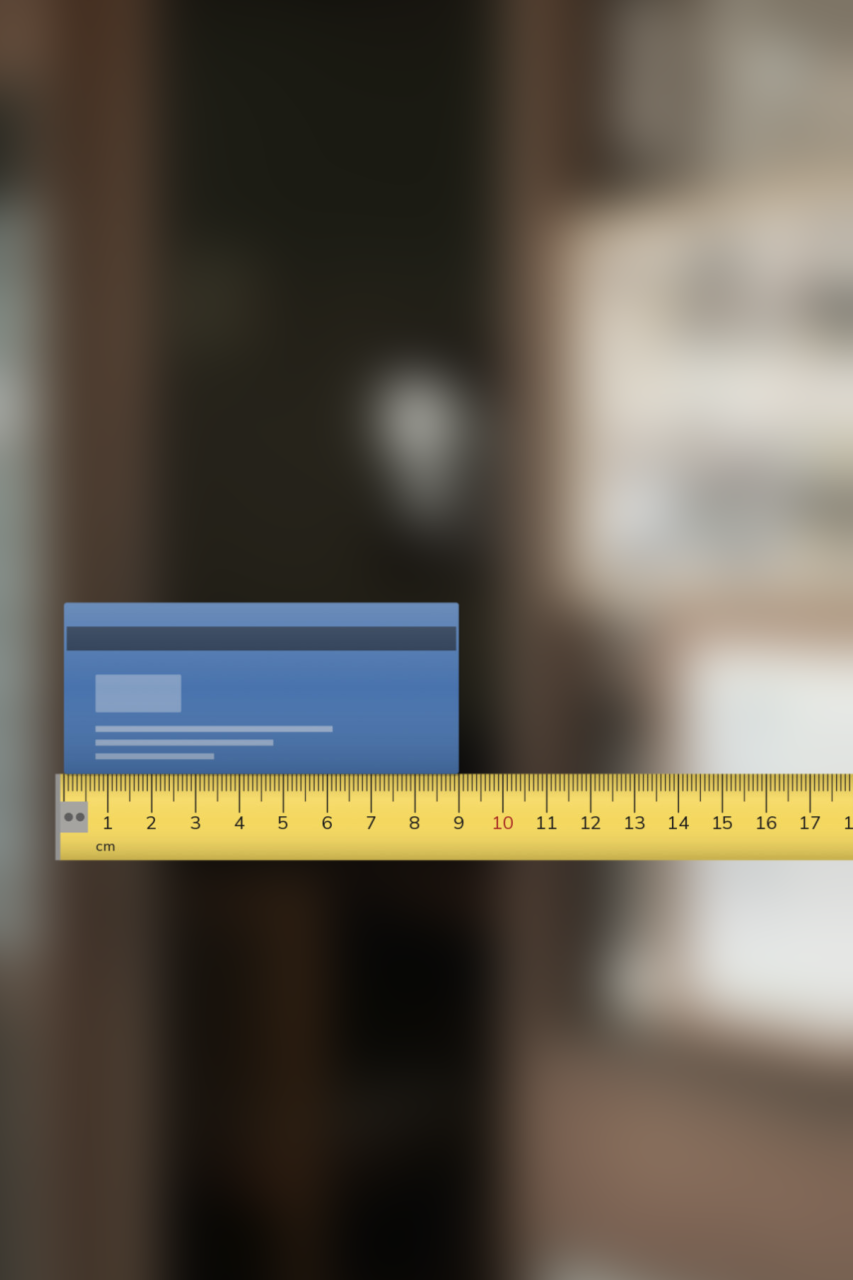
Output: **9** cm
